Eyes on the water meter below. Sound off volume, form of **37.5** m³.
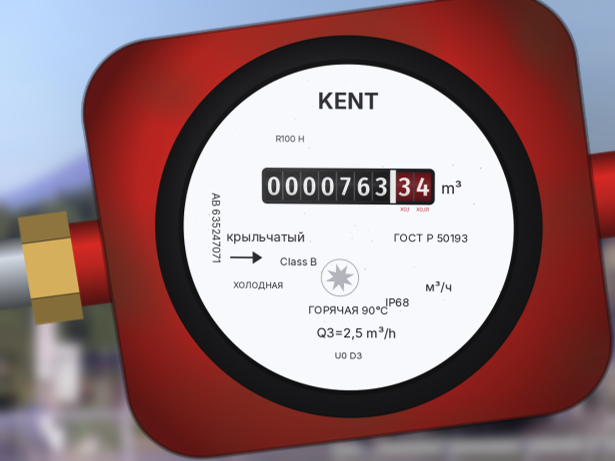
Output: **763.34** m³
